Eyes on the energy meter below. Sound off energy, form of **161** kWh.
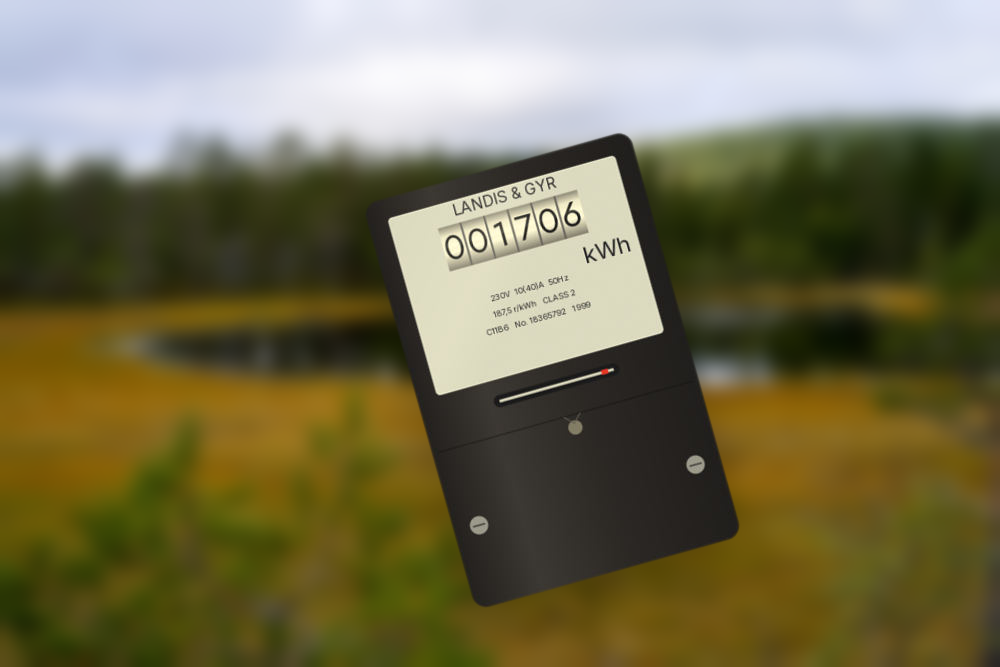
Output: **1706** kWh
